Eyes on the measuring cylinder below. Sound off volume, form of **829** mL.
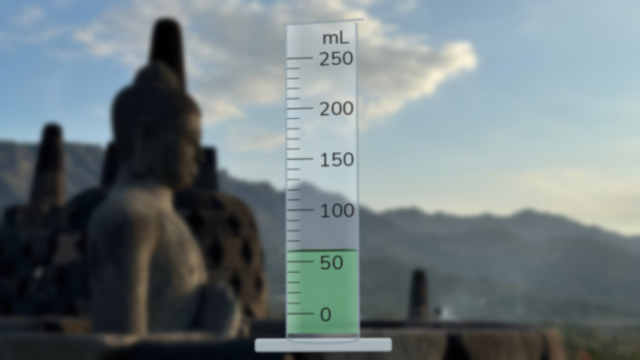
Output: **60** mL
